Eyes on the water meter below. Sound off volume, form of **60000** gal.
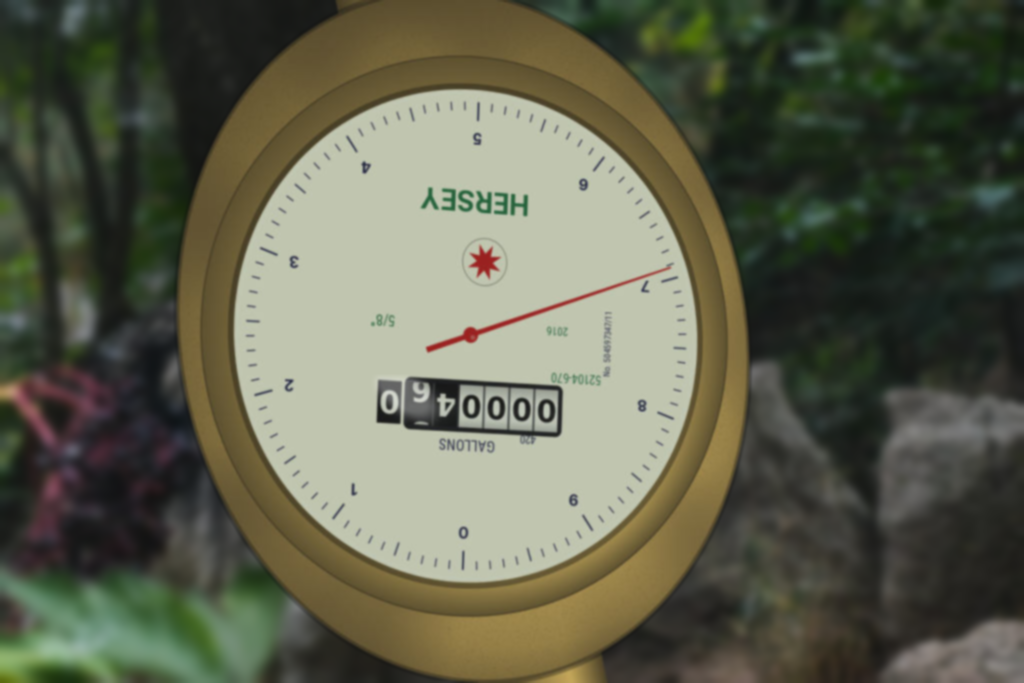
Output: **456.9** gal
